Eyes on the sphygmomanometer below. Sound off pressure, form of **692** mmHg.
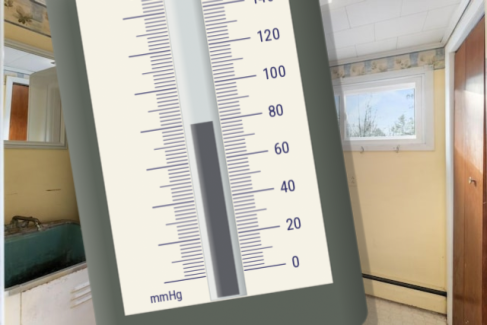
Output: **80** mmHg
